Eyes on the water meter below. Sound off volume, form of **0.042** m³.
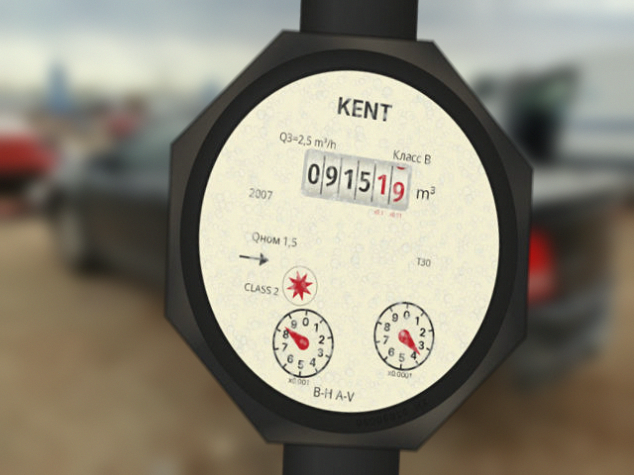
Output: **915.1883** m³
